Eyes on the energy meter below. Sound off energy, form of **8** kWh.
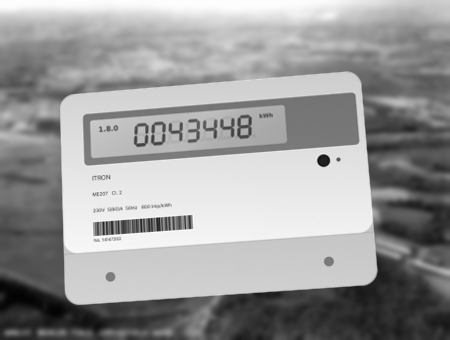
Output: **43448** kWh
